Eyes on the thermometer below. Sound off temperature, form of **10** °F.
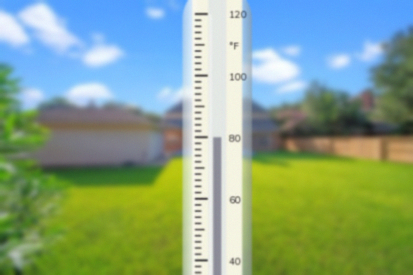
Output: **80** °F
